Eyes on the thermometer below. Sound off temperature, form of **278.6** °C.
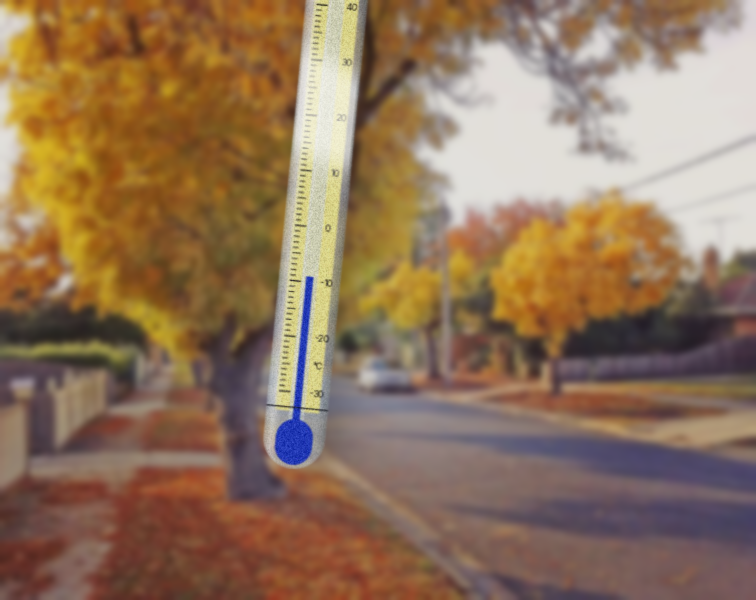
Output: **-9** °C
